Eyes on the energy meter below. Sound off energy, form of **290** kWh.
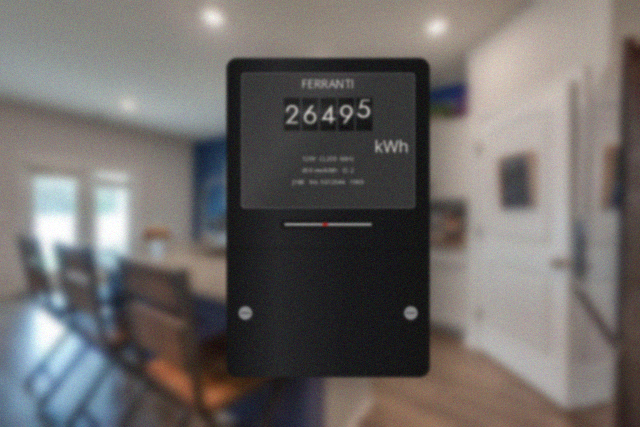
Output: **26495** kWh
